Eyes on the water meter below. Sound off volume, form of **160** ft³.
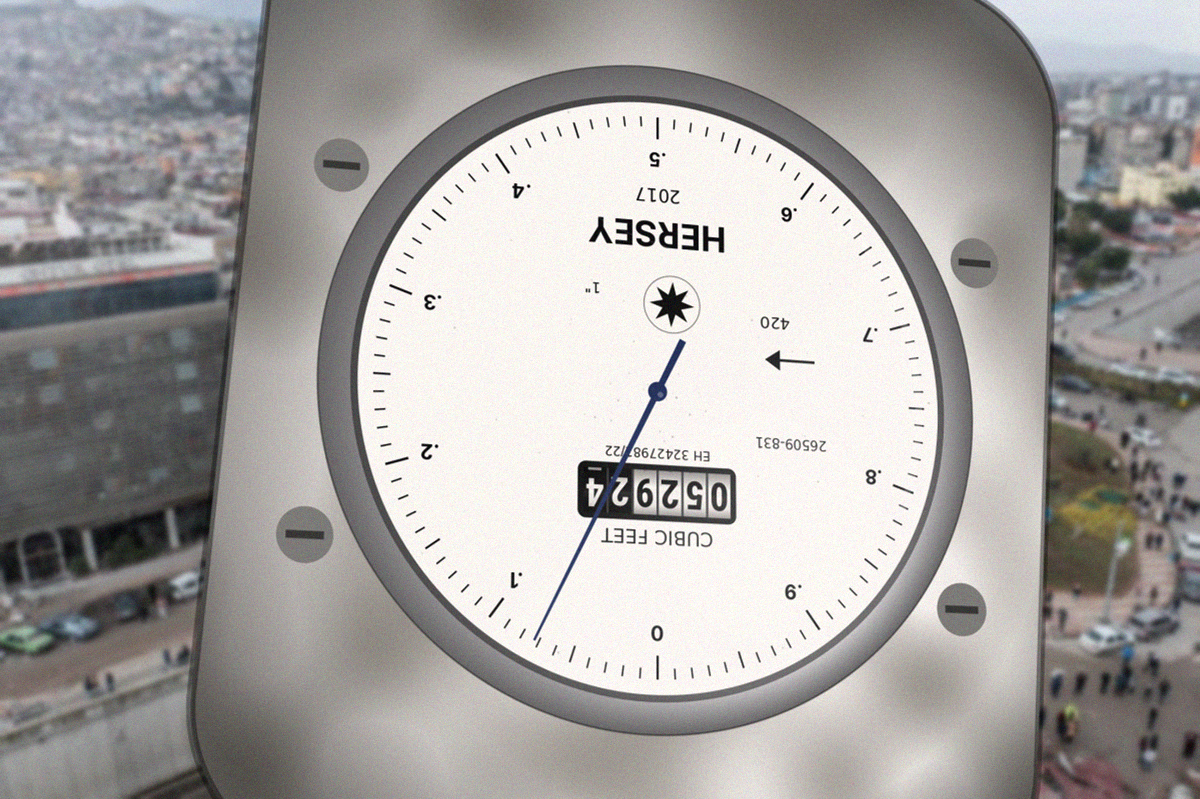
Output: **52924.07** ft³
